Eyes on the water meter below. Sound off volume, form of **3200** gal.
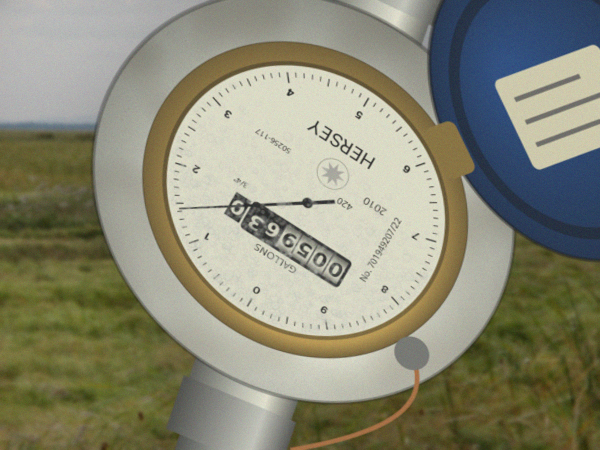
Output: **59631.4** gal
